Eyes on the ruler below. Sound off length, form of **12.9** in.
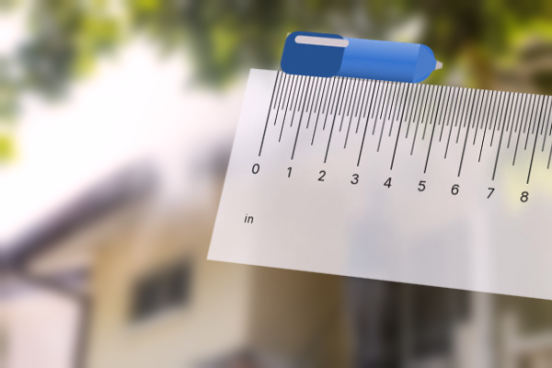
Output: **4.875** in
